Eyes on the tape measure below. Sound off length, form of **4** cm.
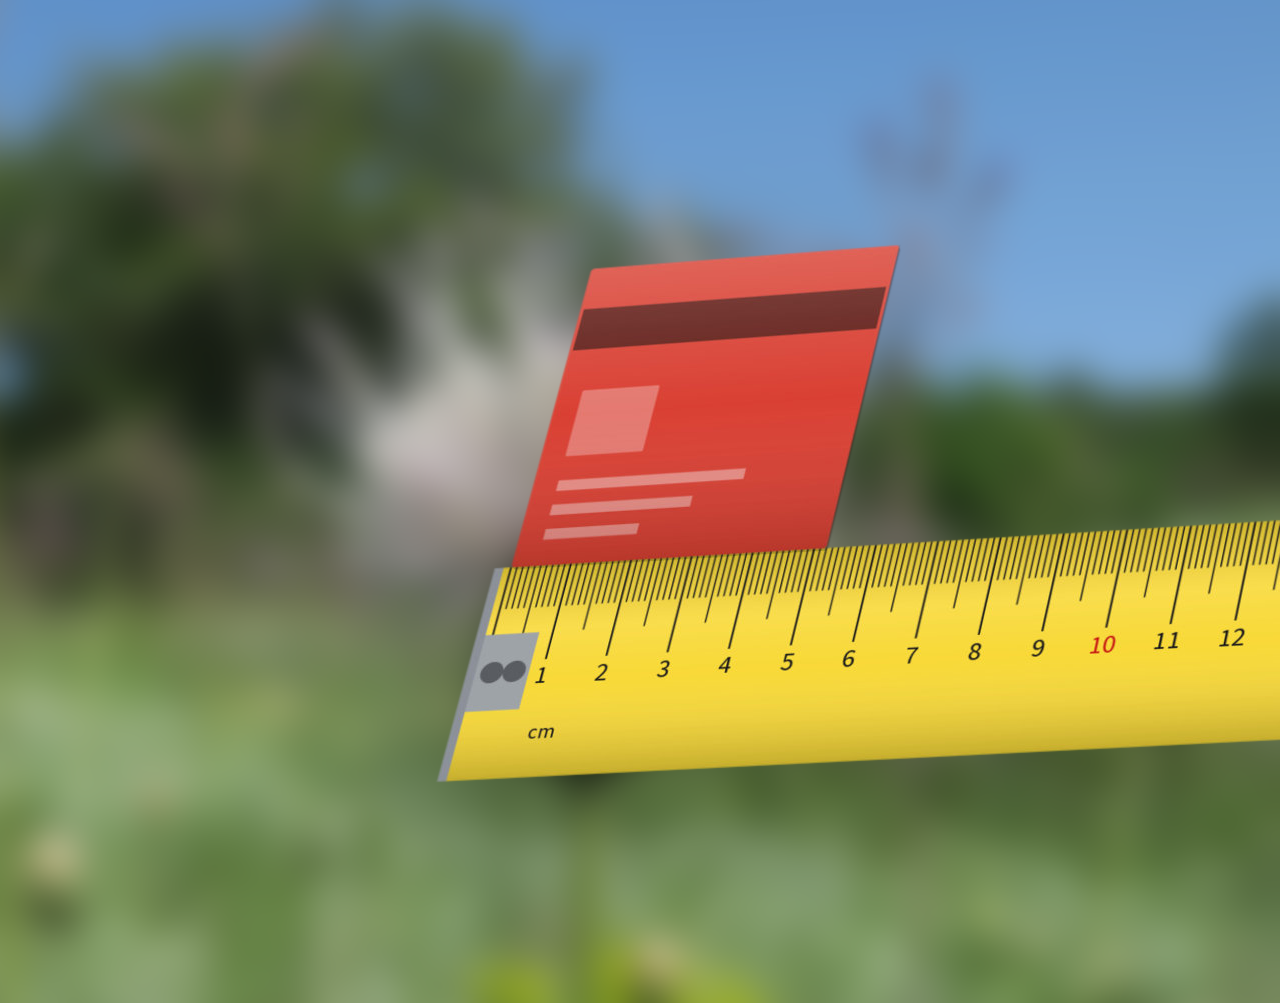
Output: **5.2** cm
